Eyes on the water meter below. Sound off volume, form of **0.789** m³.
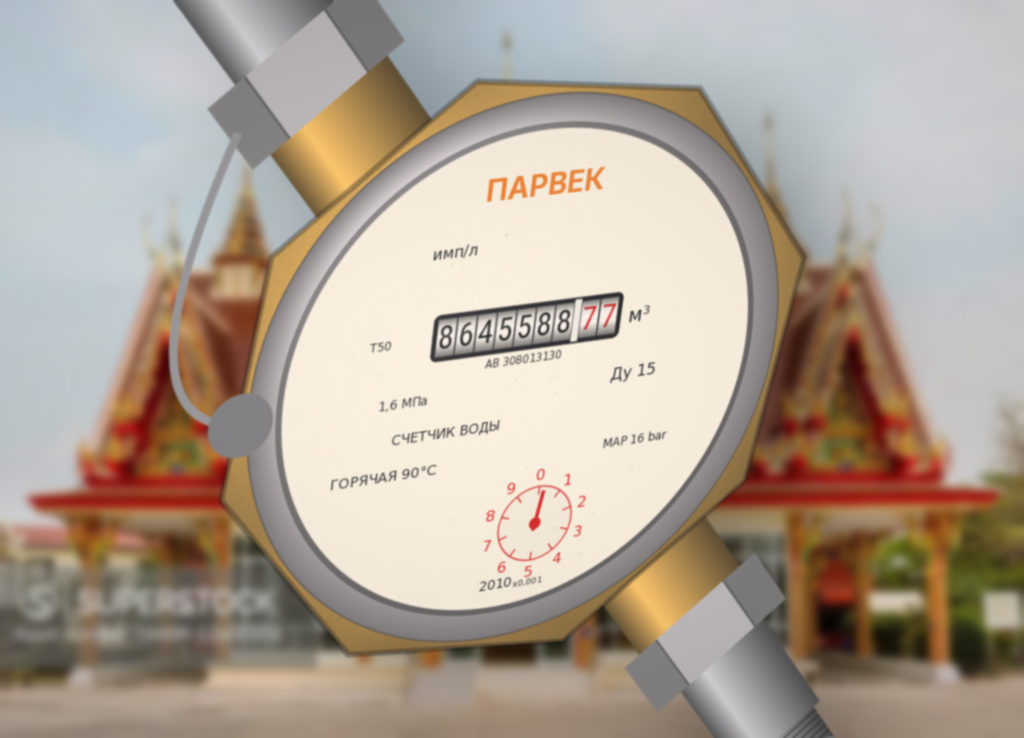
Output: **8645588.770** m³
